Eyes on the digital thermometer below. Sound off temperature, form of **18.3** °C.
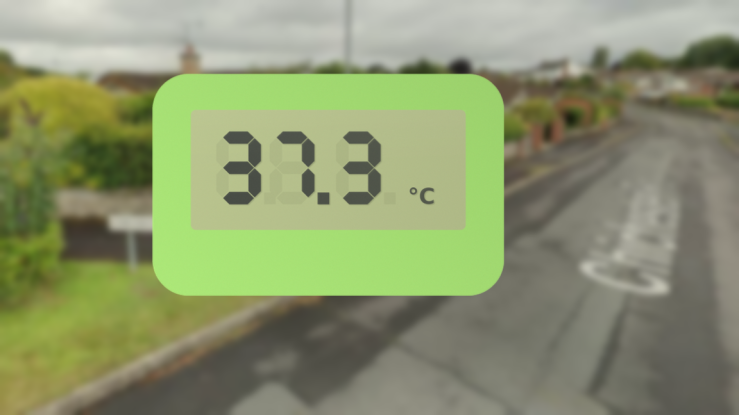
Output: **37.3** °C
